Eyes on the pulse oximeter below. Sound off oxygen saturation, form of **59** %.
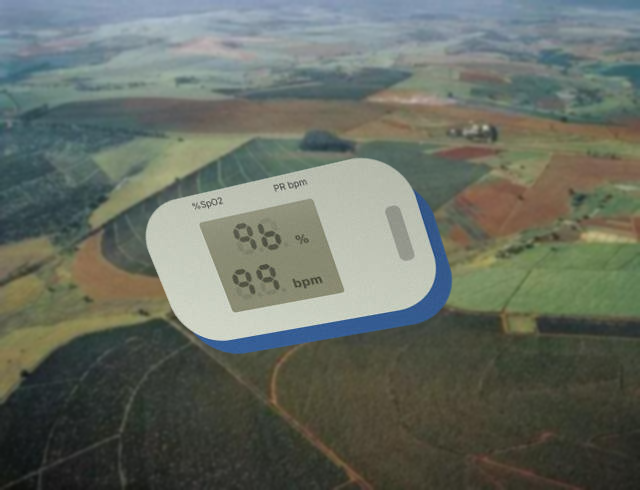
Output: **96** %
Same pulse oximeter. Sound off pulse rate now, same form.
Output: **99** bpm
